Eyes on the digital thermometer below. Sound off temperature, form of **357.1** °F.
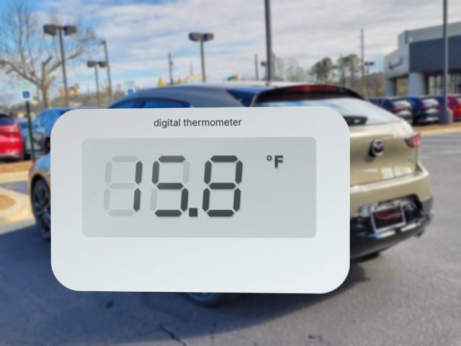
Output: **15.8** °F
